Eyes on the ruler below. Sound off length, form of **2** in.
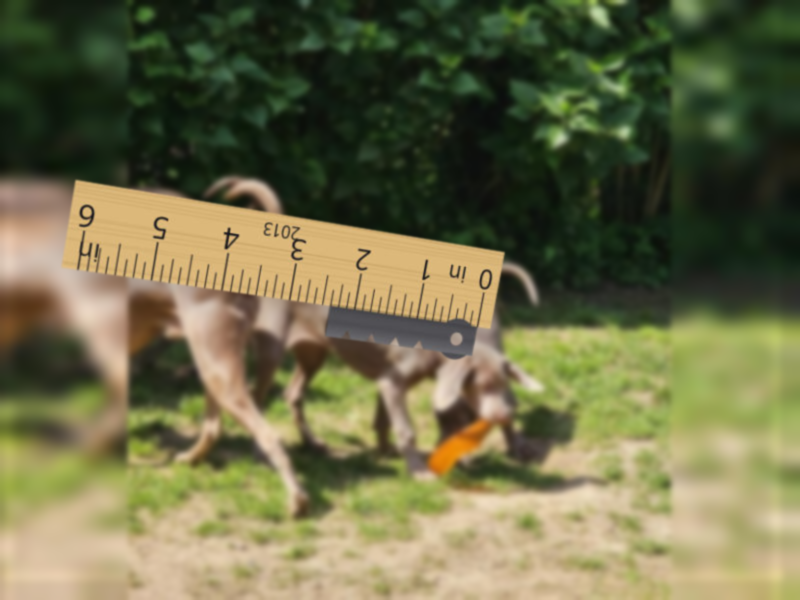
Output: **2.375** in
